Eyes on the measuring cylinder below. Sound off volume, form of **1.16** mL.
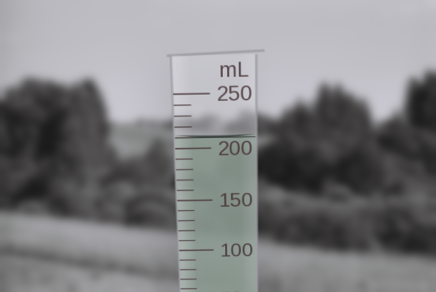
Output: **210** mL
